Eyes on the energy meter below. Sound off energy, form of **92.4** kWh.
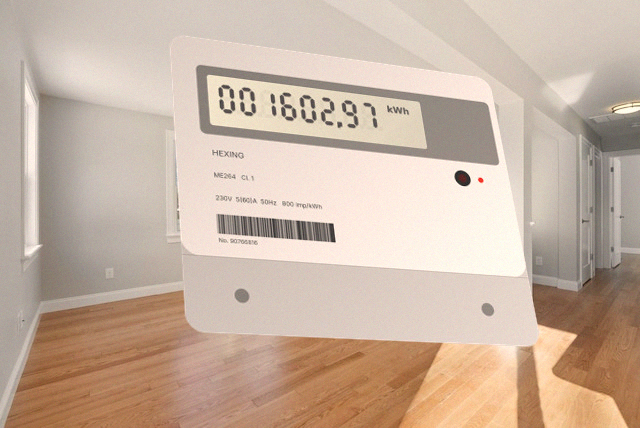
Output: **1602.97** kWh
